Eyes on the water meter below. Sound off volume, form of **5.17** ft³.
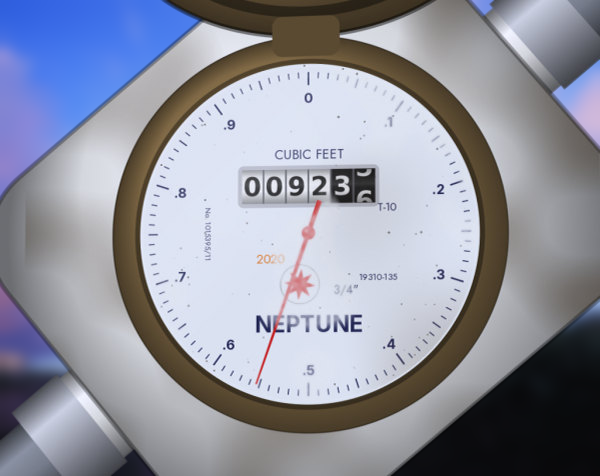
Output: **9235.55** ft³
